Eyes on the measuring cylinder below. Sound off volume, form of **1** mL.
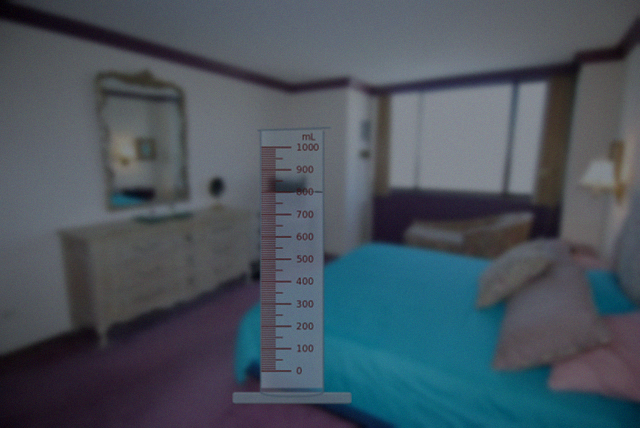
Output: **800** mL
